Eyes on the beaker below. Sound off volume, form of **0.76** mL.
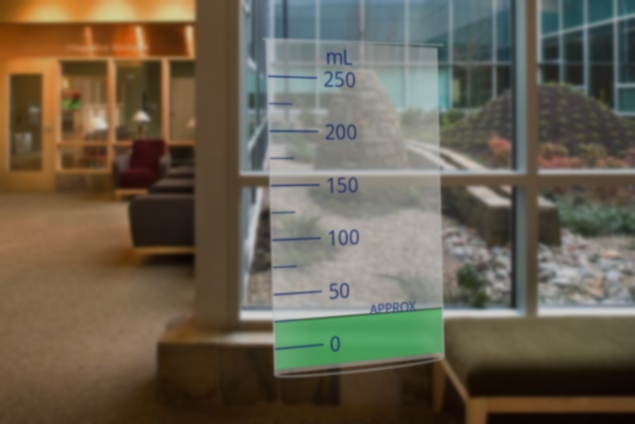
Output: **25** mL
